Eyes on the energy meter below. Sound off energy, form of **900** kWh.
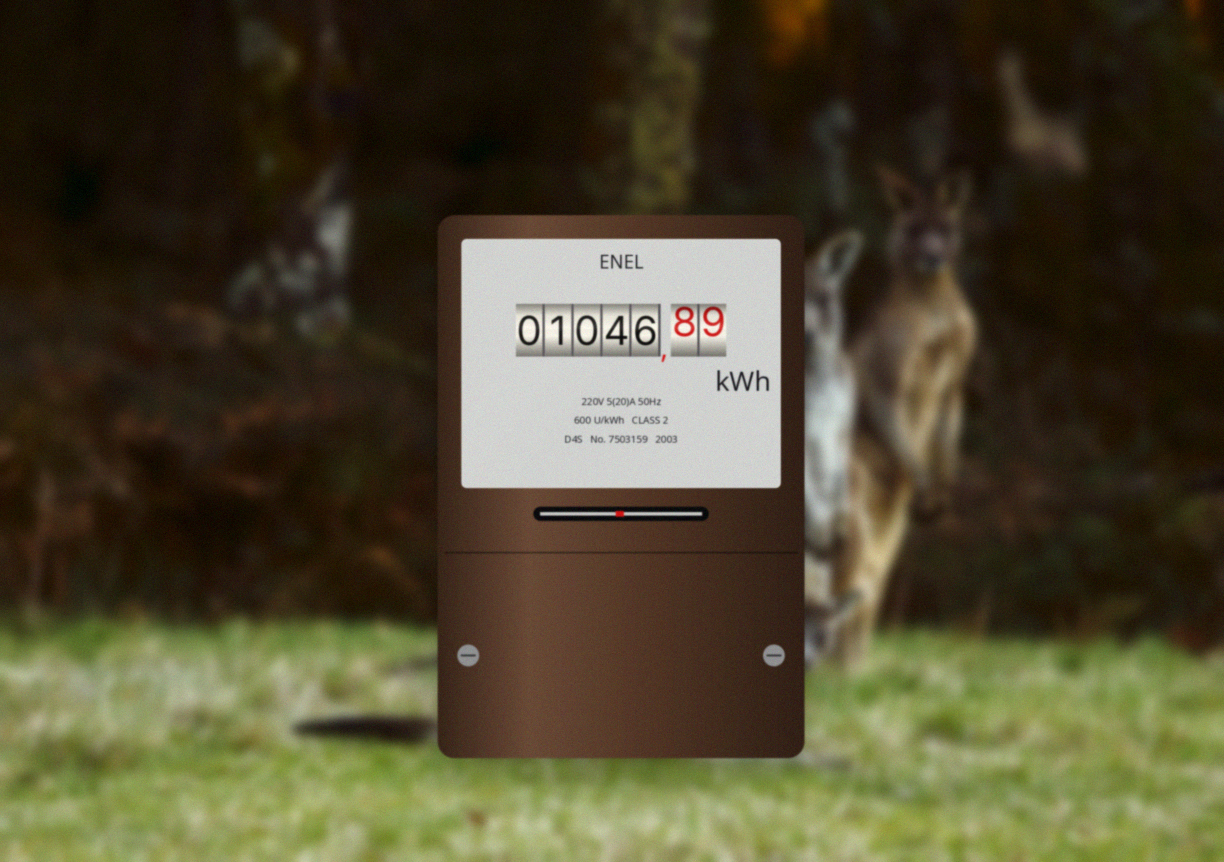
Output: **1046.89** kWh
